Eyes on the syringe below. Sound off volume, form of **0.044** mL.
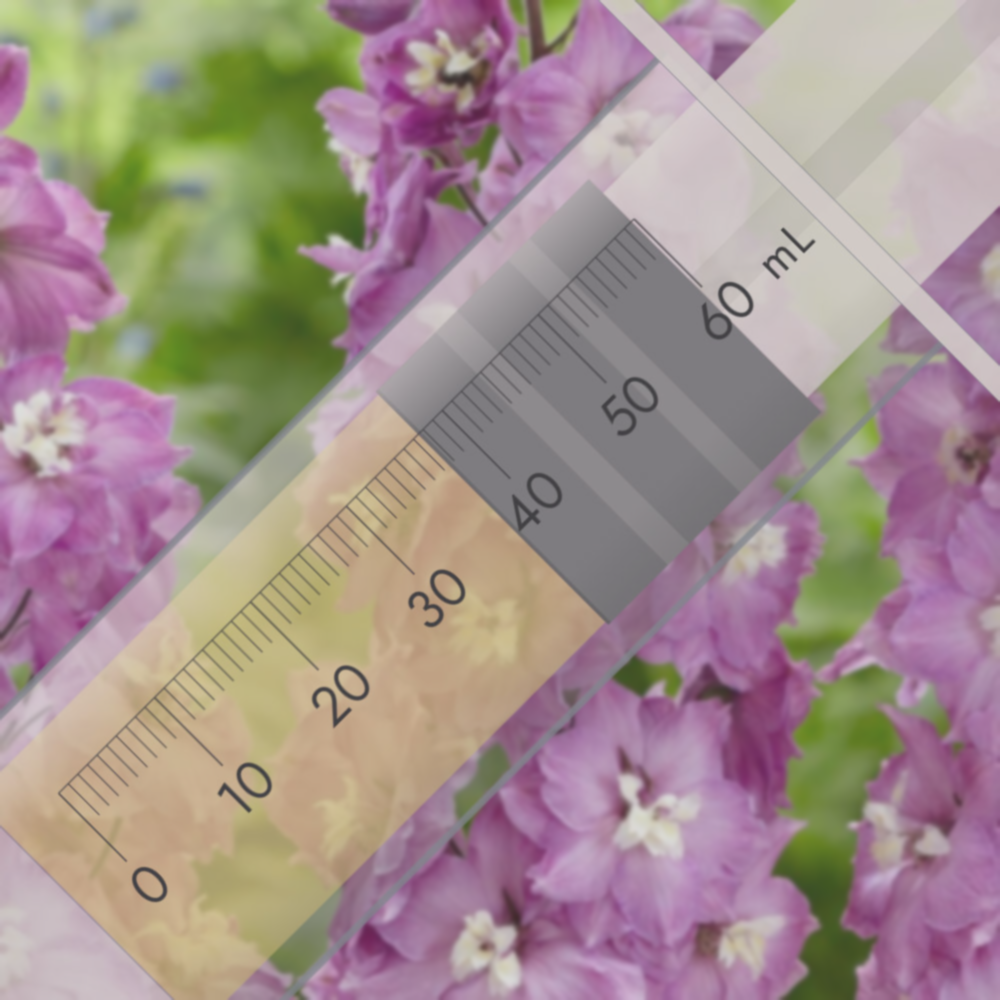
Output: **37.5** mL
